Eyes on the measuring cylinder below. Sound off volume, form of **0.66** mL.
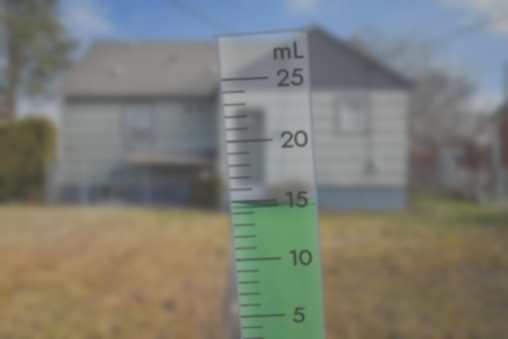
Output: **14.5** mL
